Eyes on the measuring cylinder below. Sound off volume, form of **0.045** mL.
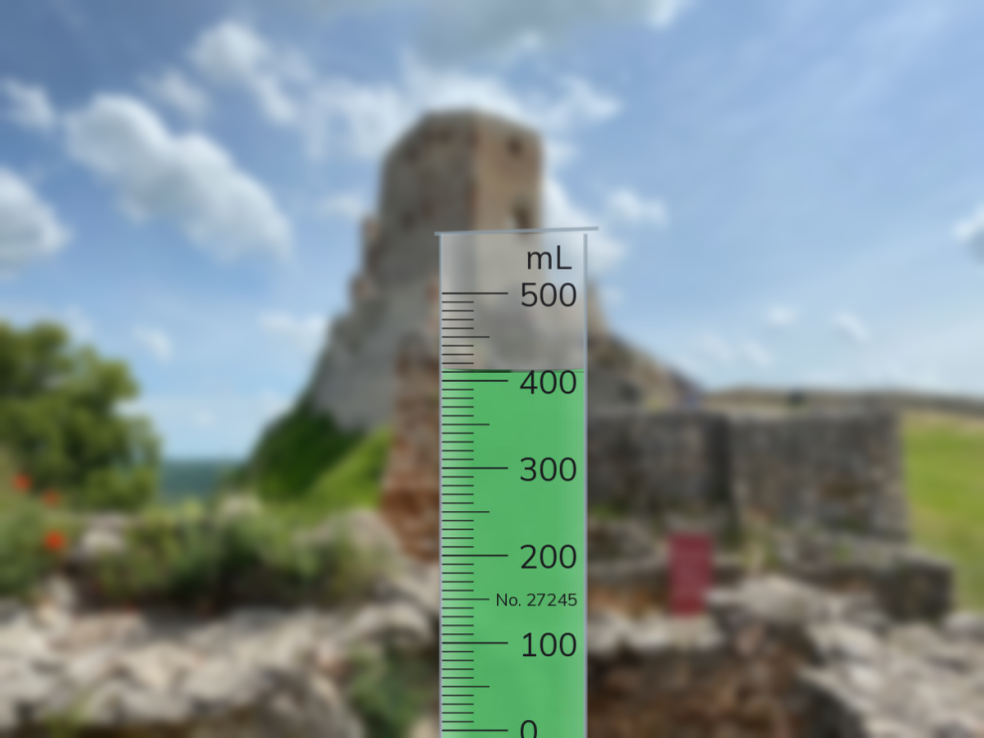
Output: **410** mL
